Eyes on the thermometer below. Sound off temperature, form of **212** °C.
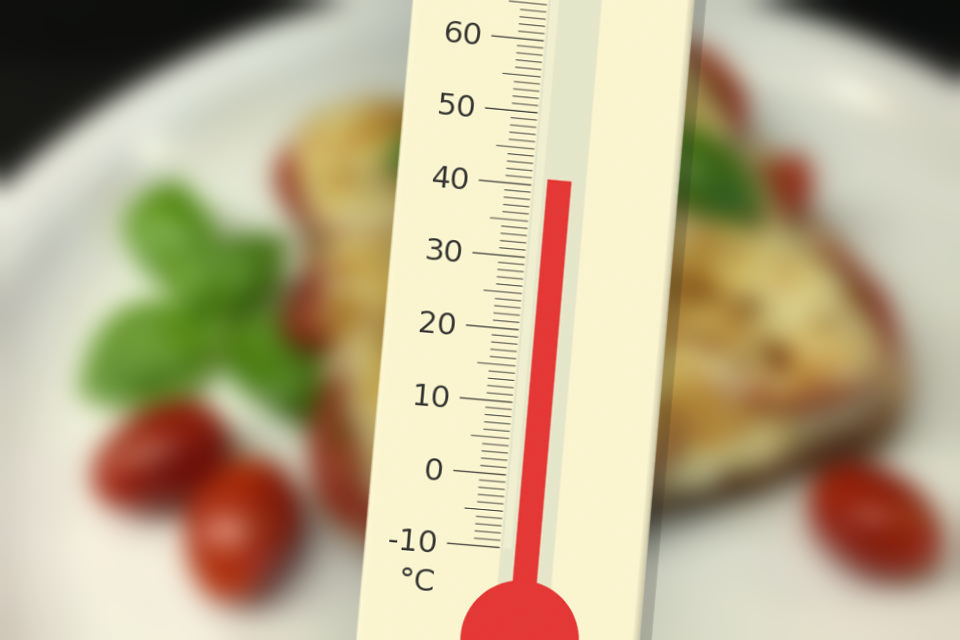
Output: **41** °C
